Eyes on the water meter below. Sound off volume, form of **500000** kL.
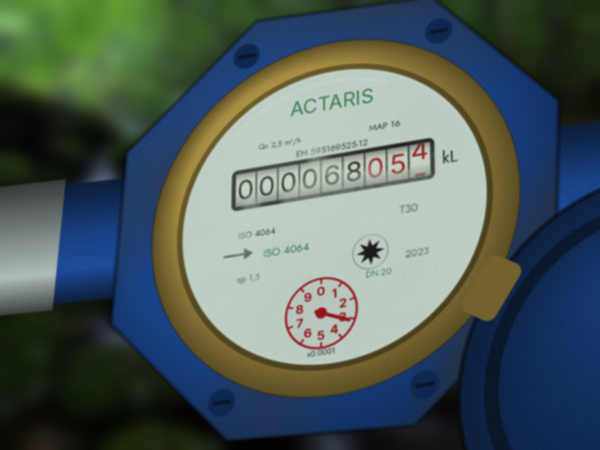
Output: **68.0543** kL
